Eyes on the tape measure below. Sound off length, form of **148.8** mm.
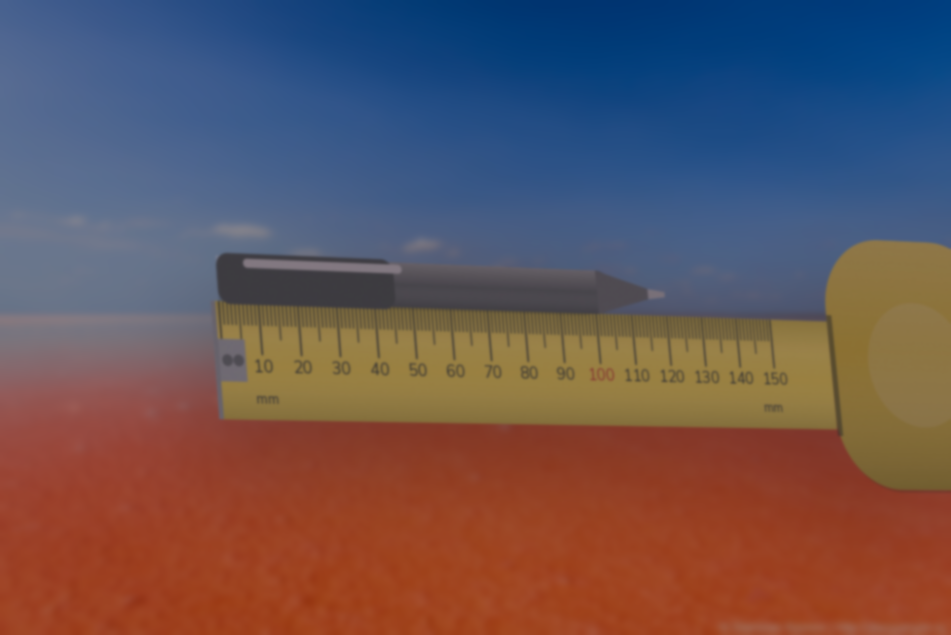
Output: **120** mm
